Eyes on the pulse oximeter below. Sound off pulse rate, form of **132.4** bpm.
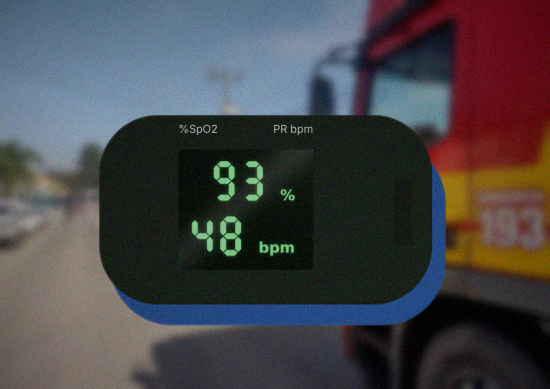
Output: **48** bpm
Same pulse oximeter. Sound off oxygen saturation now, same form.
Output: **93** %
